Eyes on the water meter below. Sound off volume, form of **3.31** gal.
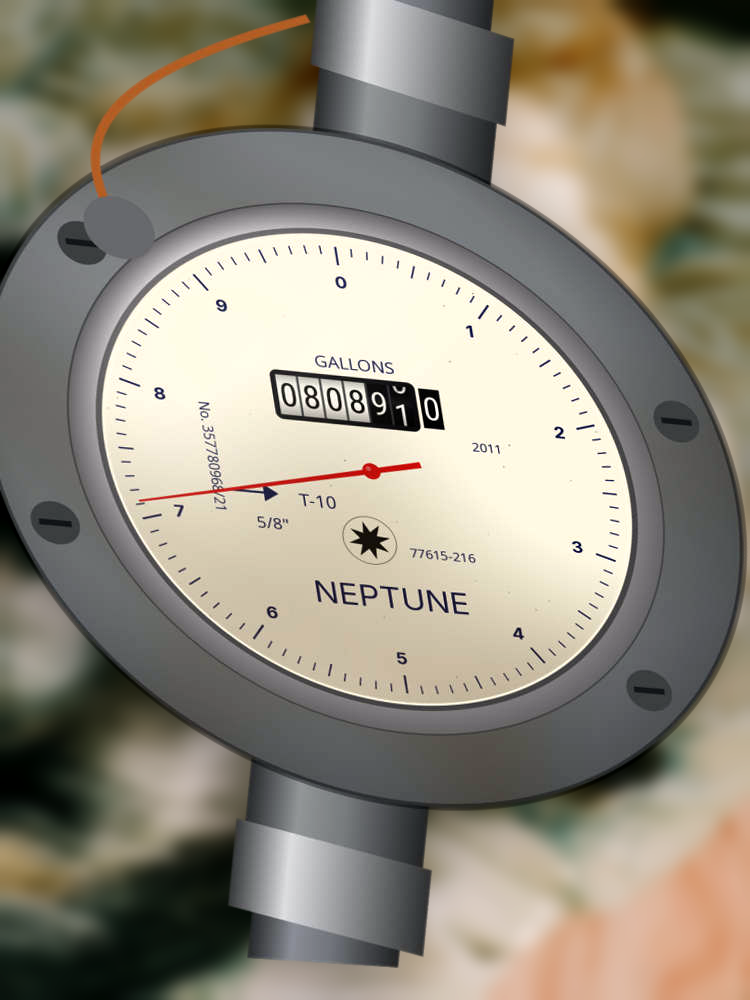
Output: **808907.1** gal
